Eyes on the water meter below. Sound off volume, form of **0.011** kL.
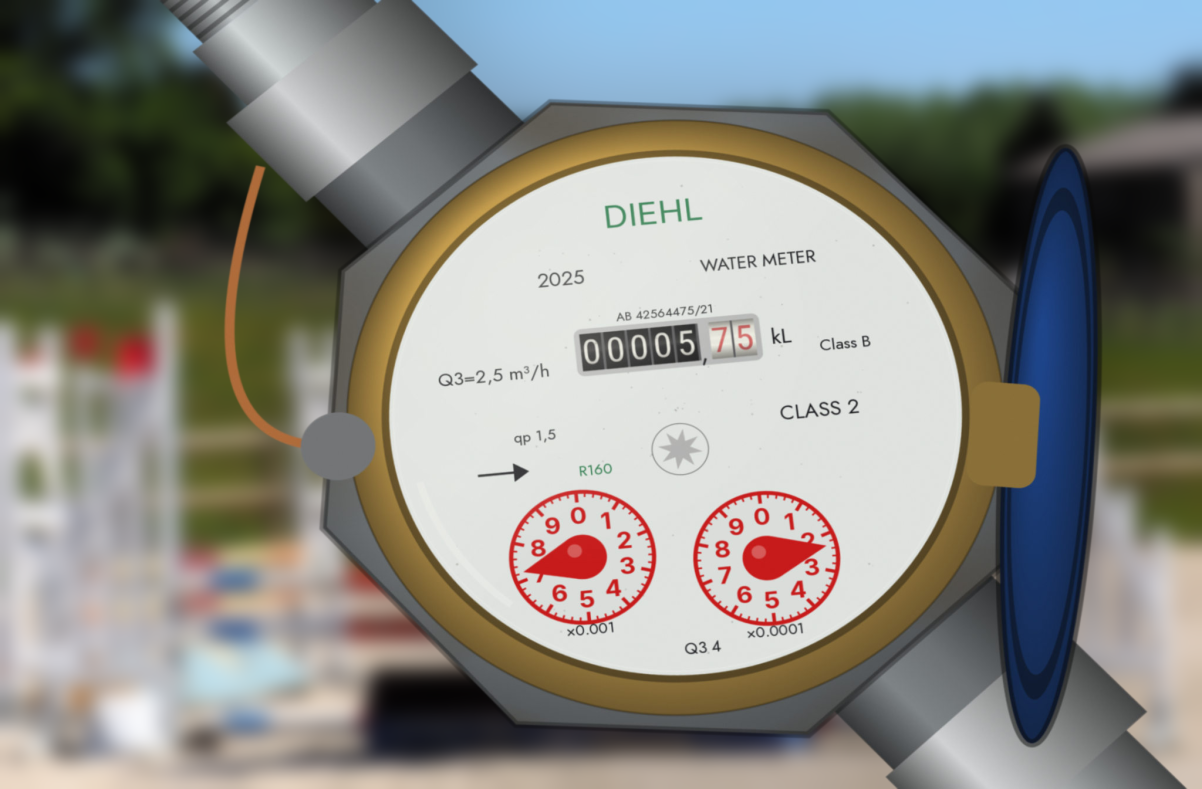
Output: **5.7572** kL
